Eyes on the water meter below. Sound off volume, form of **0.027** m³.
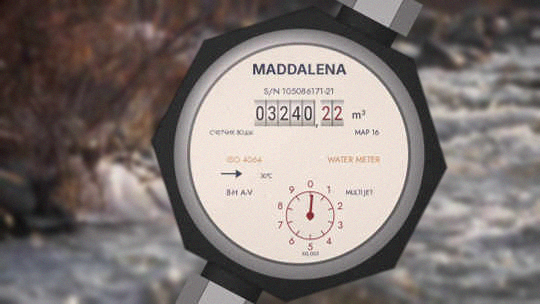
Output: **3240.220** m³
